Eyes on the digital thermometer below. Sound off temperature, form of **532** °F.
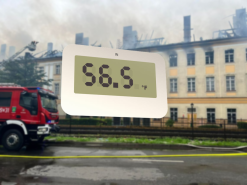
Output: **56.5** °F
